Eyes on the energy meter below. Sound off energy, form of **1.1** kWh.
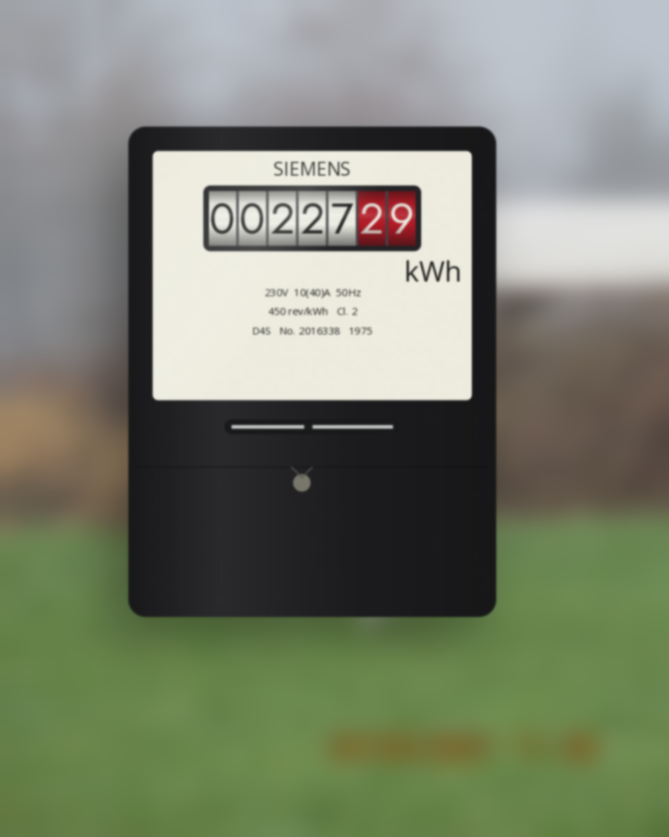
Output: **227.29** kWh
